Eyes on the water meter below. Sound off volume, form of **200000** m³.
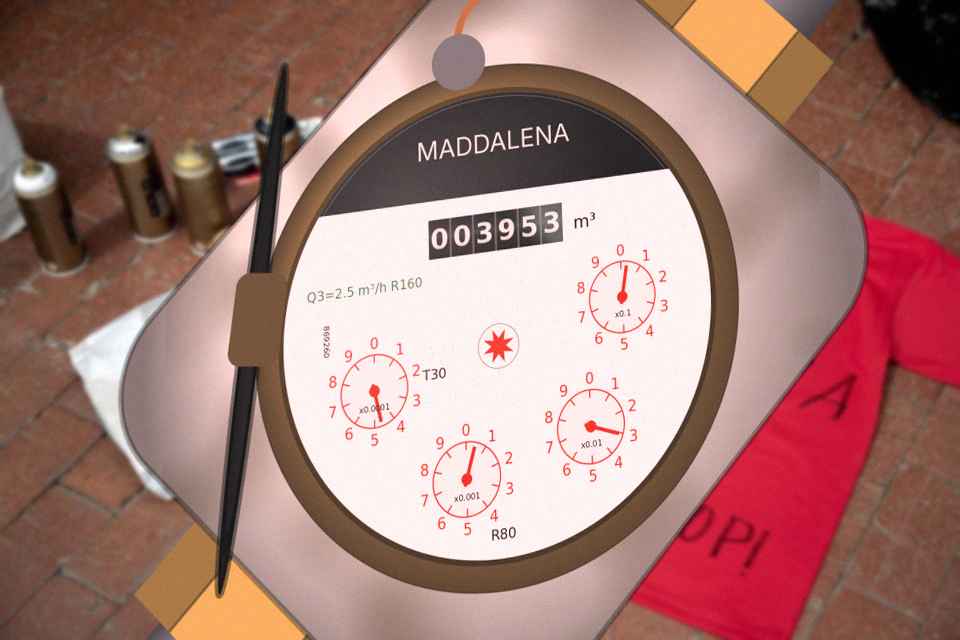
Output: **3953.0304** m³
